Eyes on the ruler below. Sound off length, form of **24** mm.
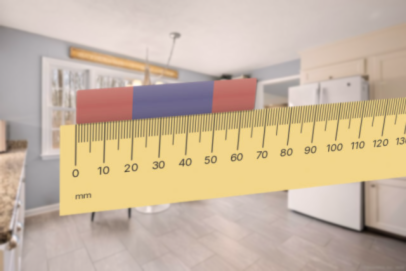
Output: **65** mm
